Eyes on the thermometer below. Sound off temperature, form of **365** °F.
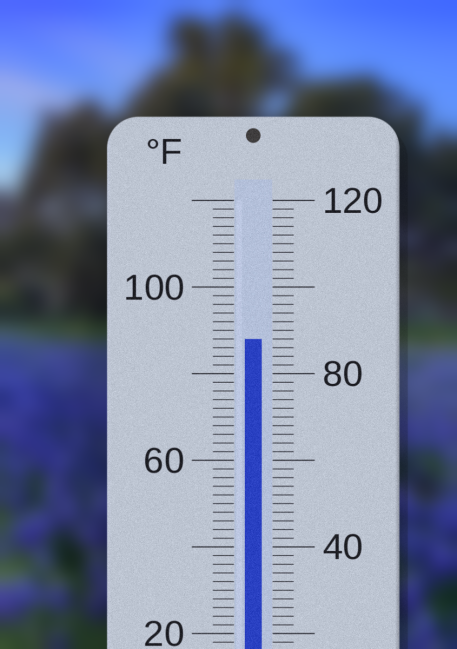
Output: **88** °F
